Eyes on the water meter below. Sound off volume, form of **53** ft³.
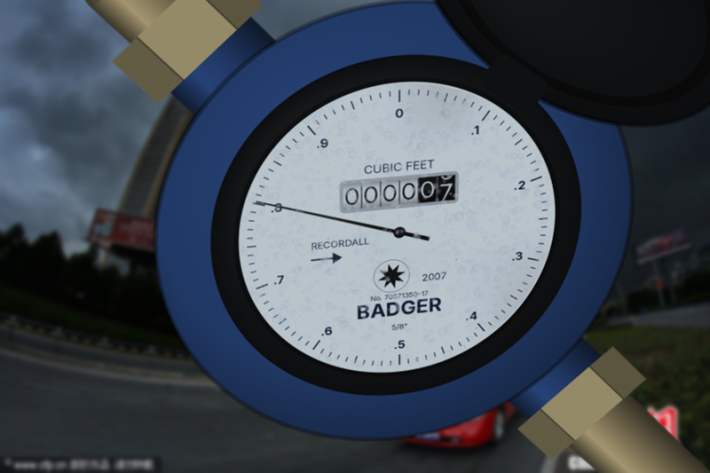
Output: **6.80** ft³
